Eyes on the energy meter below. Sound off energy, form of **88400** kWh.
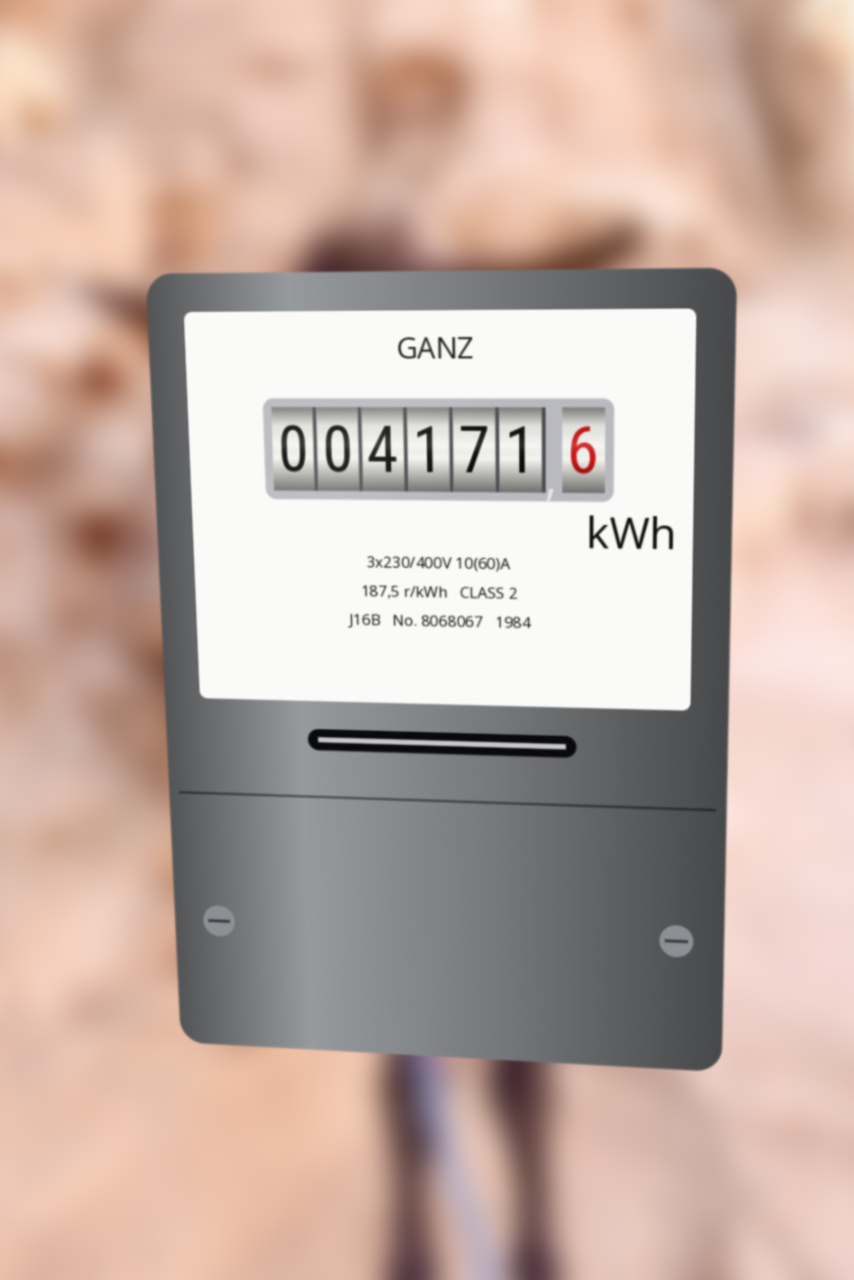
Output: **4171.6** kWh
